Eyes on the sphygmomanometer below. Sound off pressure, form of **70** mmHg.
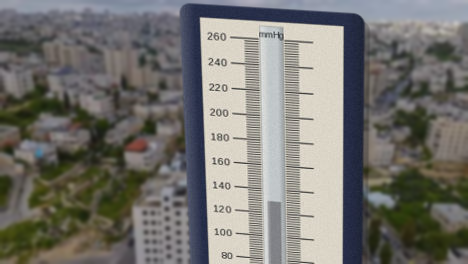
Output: **130** mmHg
